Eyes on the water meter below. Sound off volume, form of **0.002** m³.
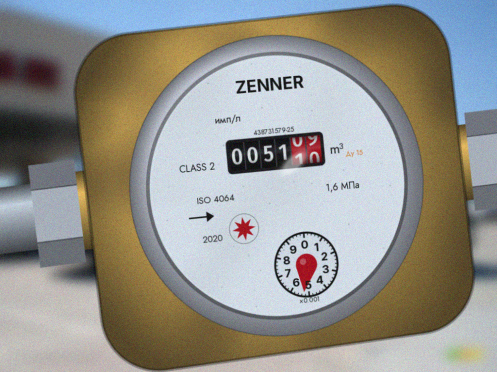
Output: **51.095** m³
